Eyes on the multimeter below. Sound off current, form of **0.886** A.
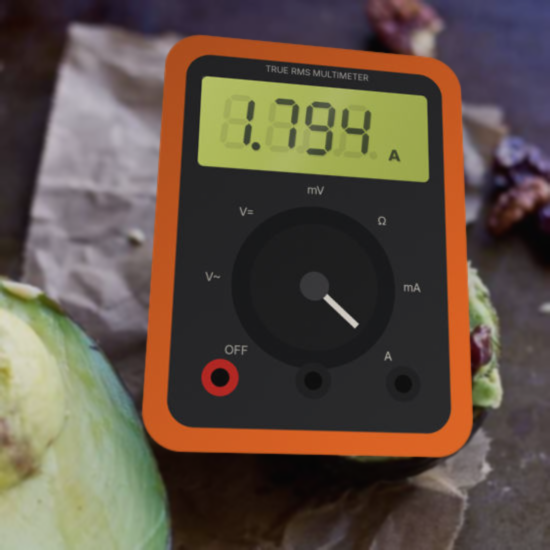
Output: **1.794** A
